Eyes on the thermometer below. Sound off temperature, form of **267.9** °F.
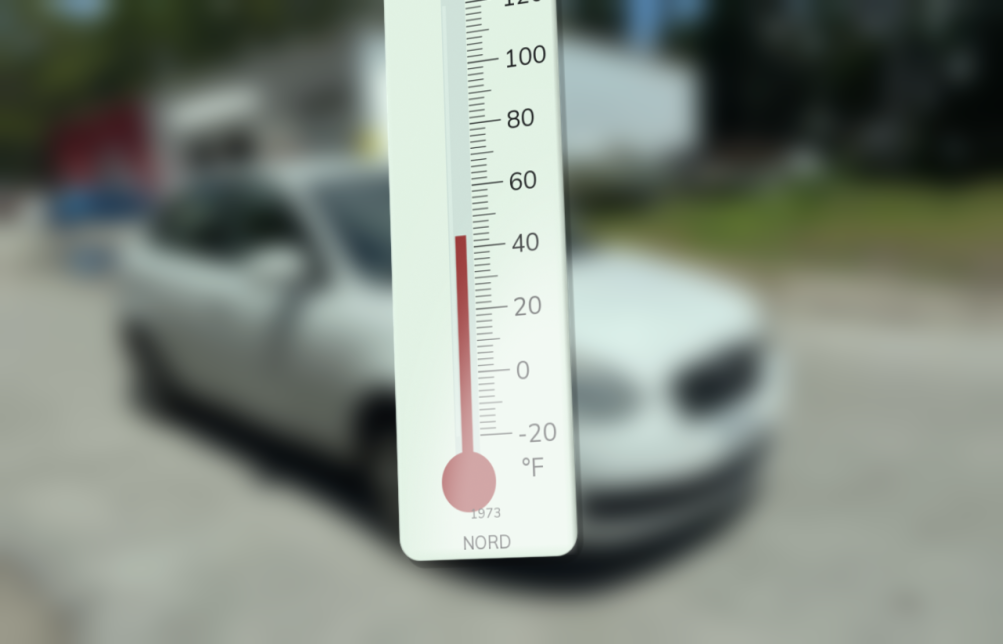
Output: **44** °F
